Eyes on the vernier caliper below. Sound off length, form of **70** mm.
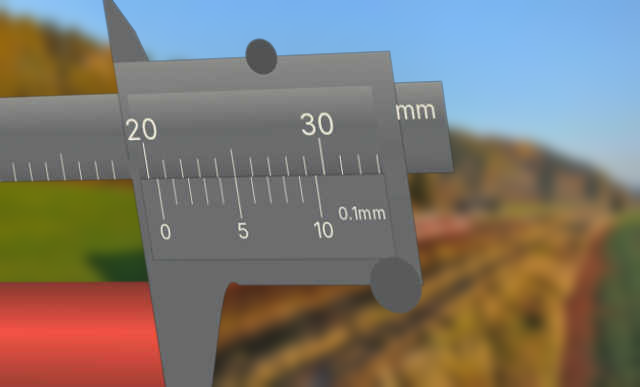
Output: **20.5** mm
